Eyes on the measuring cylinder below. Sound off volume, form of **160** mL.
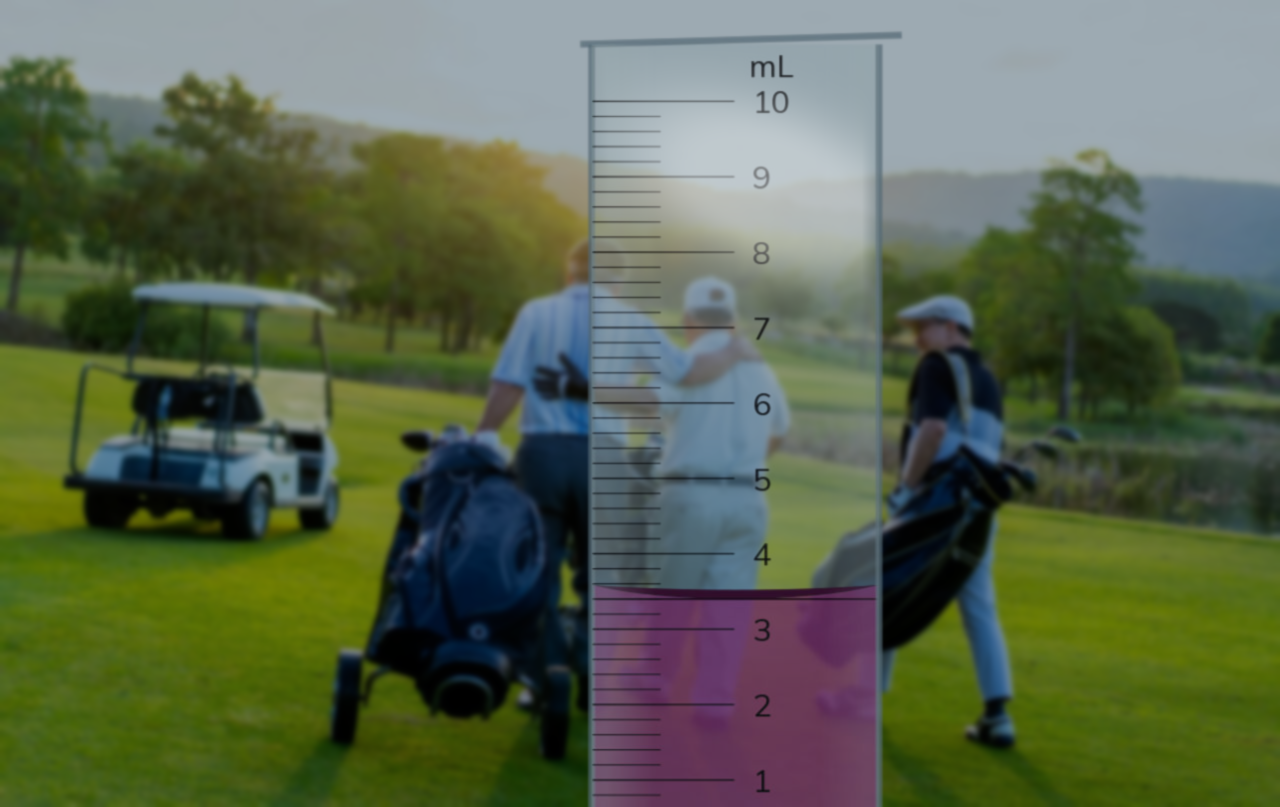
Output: **3.4** mL
